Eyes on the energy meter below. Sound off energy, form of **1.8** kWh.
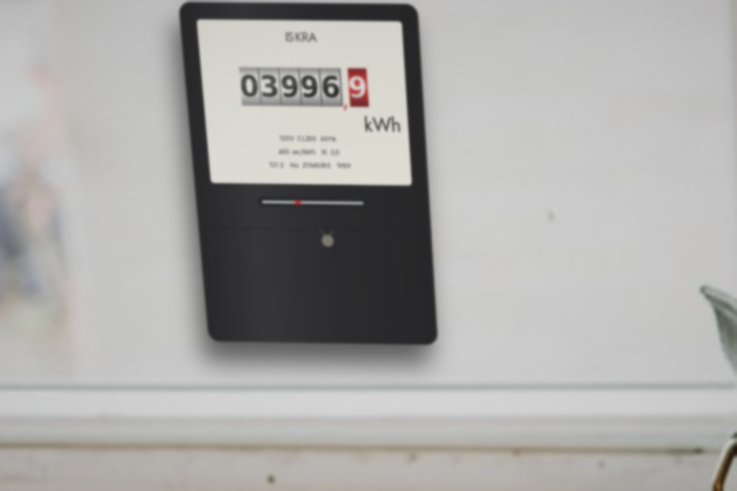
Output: **3996.9** kWh
